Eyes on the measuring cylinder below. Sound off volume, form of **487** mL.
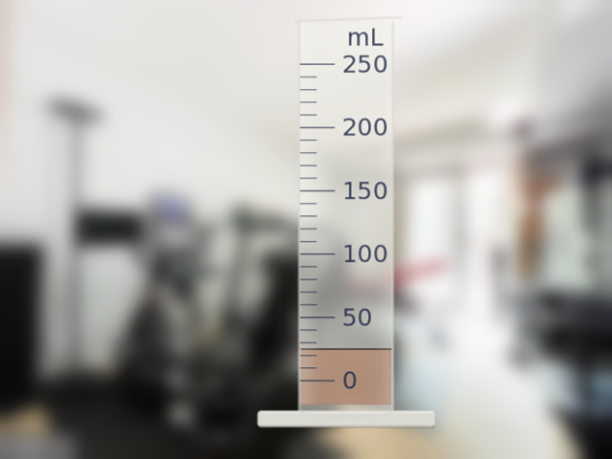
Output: **25** mL
